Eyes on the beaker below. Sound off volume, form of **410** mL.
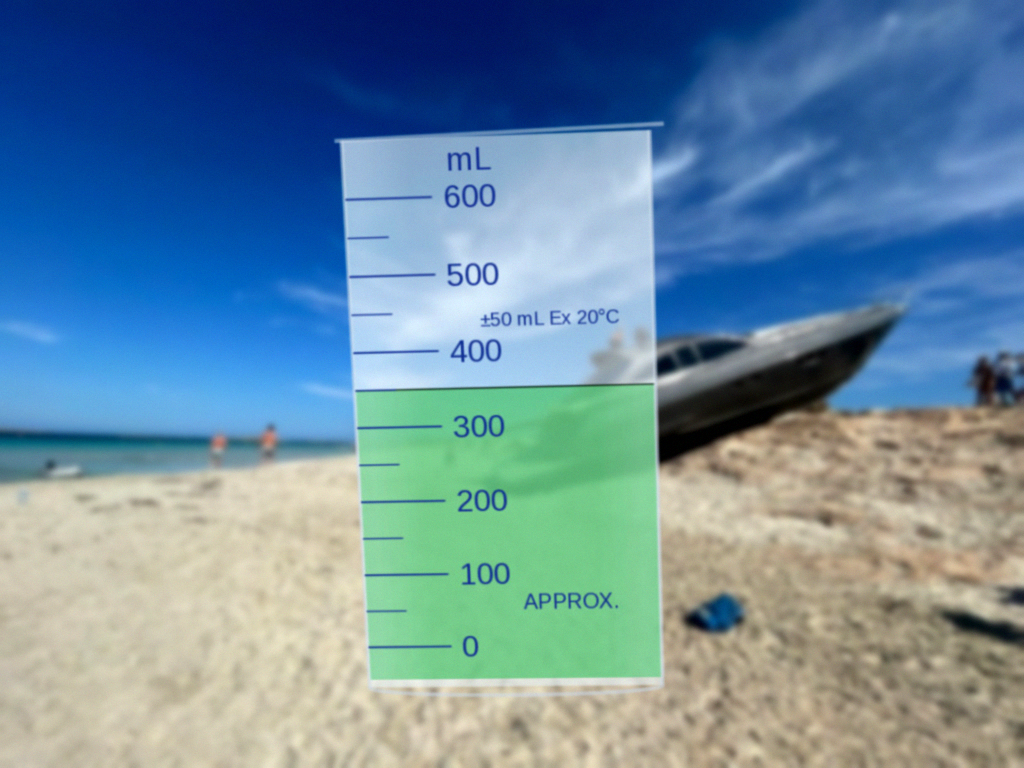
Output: **350** mL
